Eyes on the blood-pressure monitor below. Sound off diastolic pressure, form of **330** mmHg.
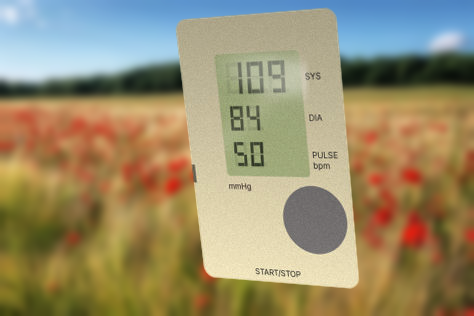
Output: **84** mmHg
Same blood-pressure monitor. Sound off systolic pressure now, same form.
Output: **109** mmHg
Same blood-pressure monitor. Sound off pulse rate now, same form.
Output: **50** bpm
